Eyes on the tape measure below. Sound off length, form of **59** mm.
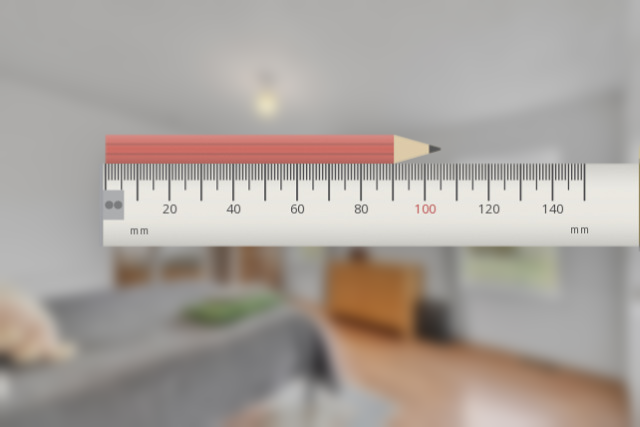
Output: **105** mm
